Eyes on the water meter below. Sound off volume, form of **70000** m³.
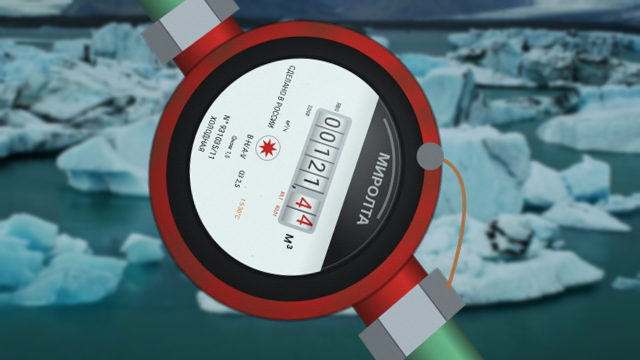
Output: **121.44** m³
